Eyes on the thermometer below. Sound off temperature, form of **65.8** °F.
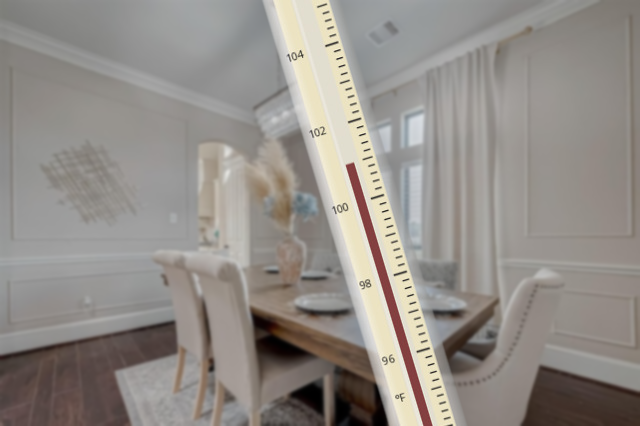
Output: **101** °F
